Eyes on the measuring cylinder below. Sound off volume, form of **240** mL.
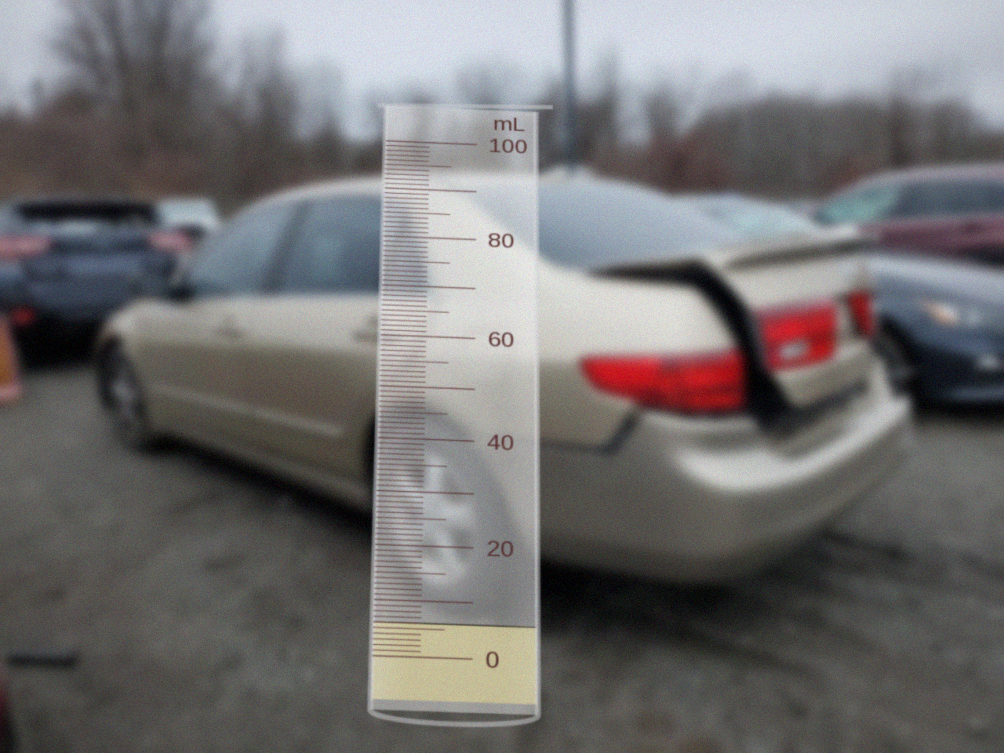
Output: **6** mL
